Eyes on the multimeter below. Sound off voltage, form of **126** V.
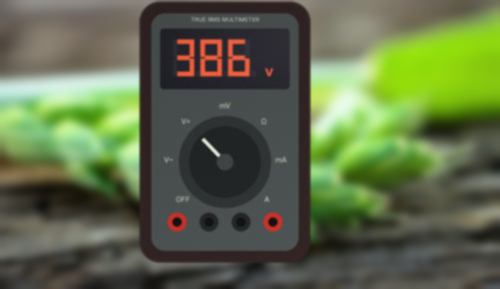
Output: **386** V
